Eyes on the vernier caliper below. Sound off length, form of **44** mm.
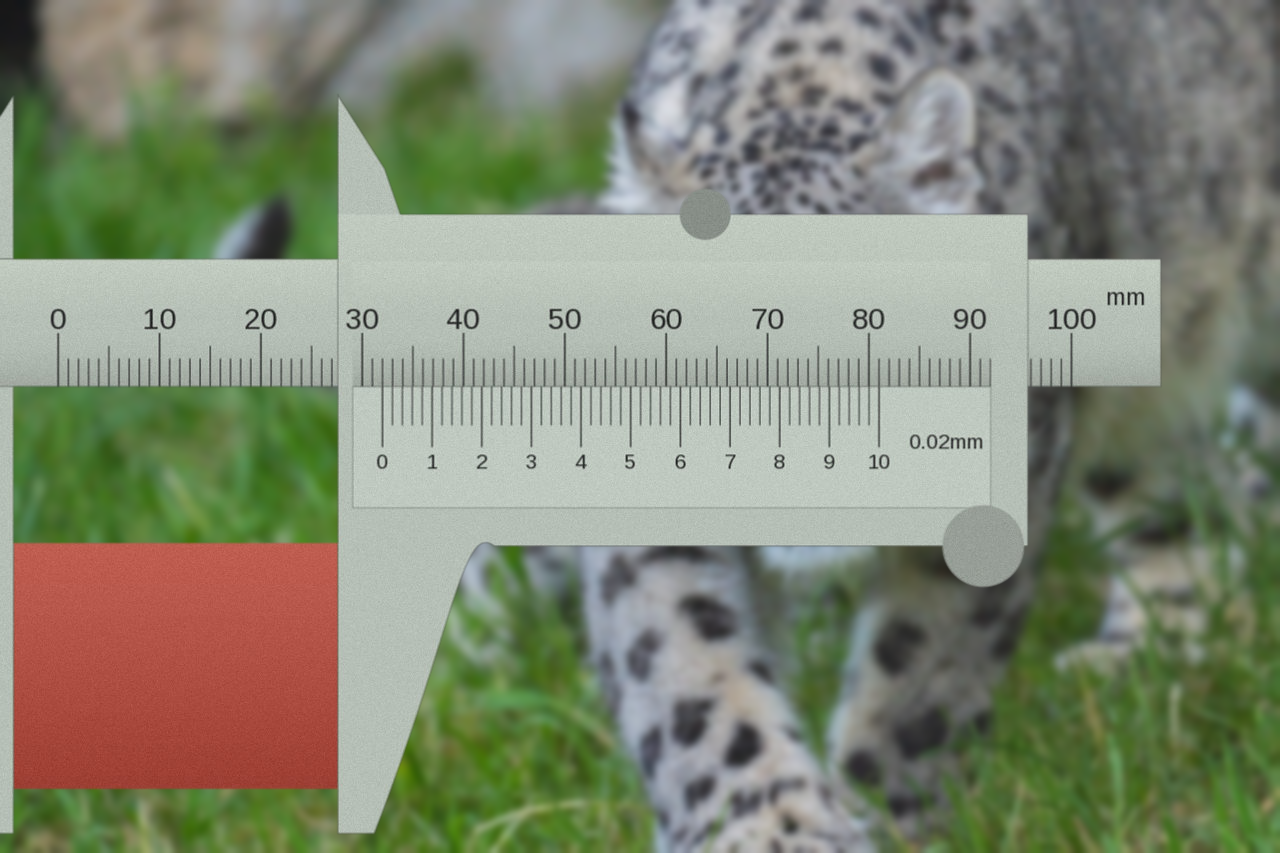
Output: **32.0** mm
